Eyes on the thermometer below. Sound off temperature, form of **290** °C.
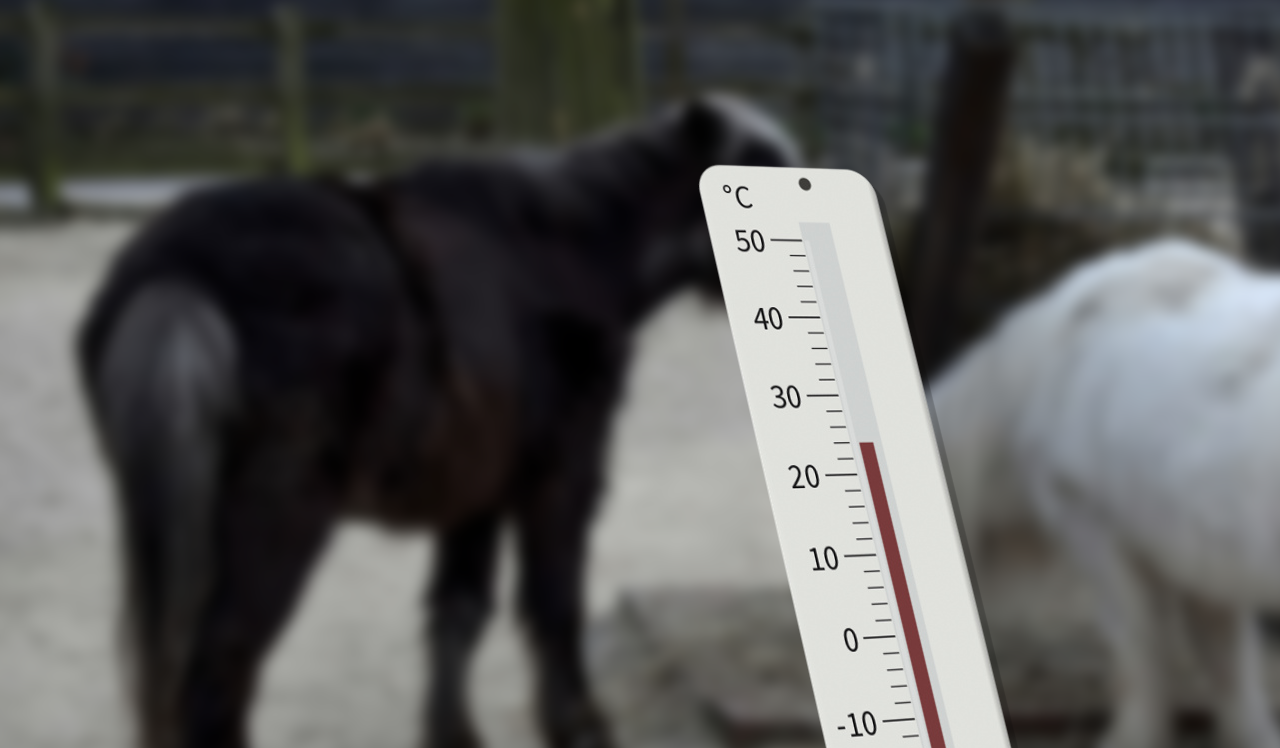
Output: **24** °C
